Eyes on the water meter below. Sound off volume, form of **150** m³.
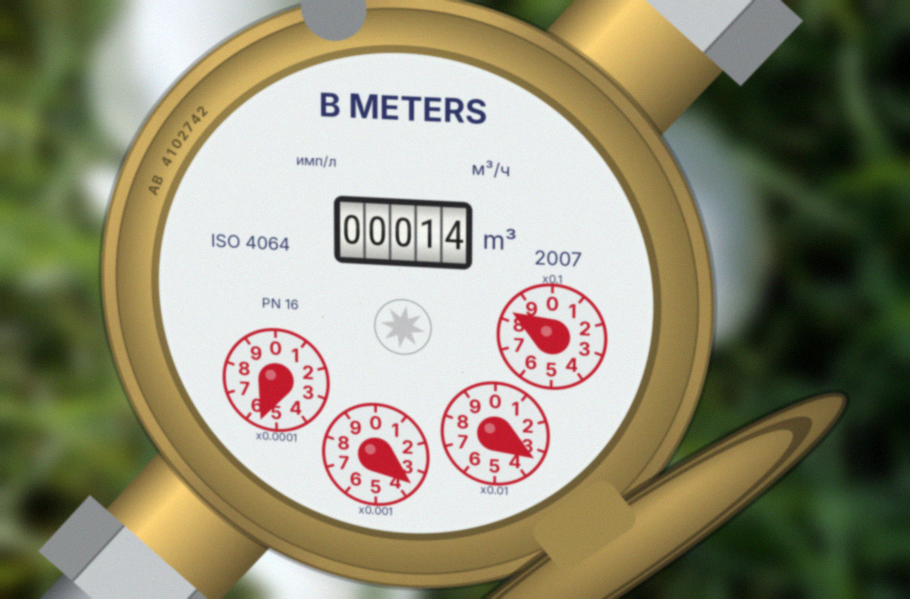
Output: **14.8335** m³
